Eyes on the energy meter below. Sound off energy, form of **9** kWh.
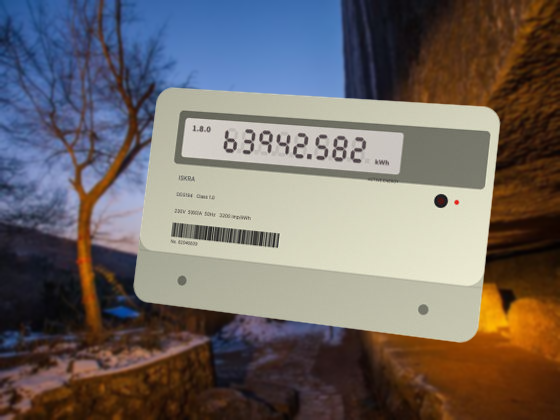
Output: **63942.582** kWh
